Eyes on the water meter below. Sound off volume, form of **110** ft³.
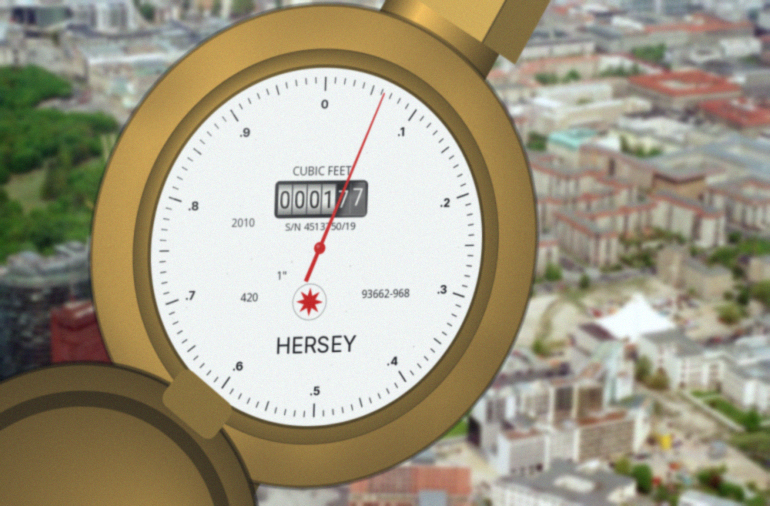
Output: **177.06** ft³
